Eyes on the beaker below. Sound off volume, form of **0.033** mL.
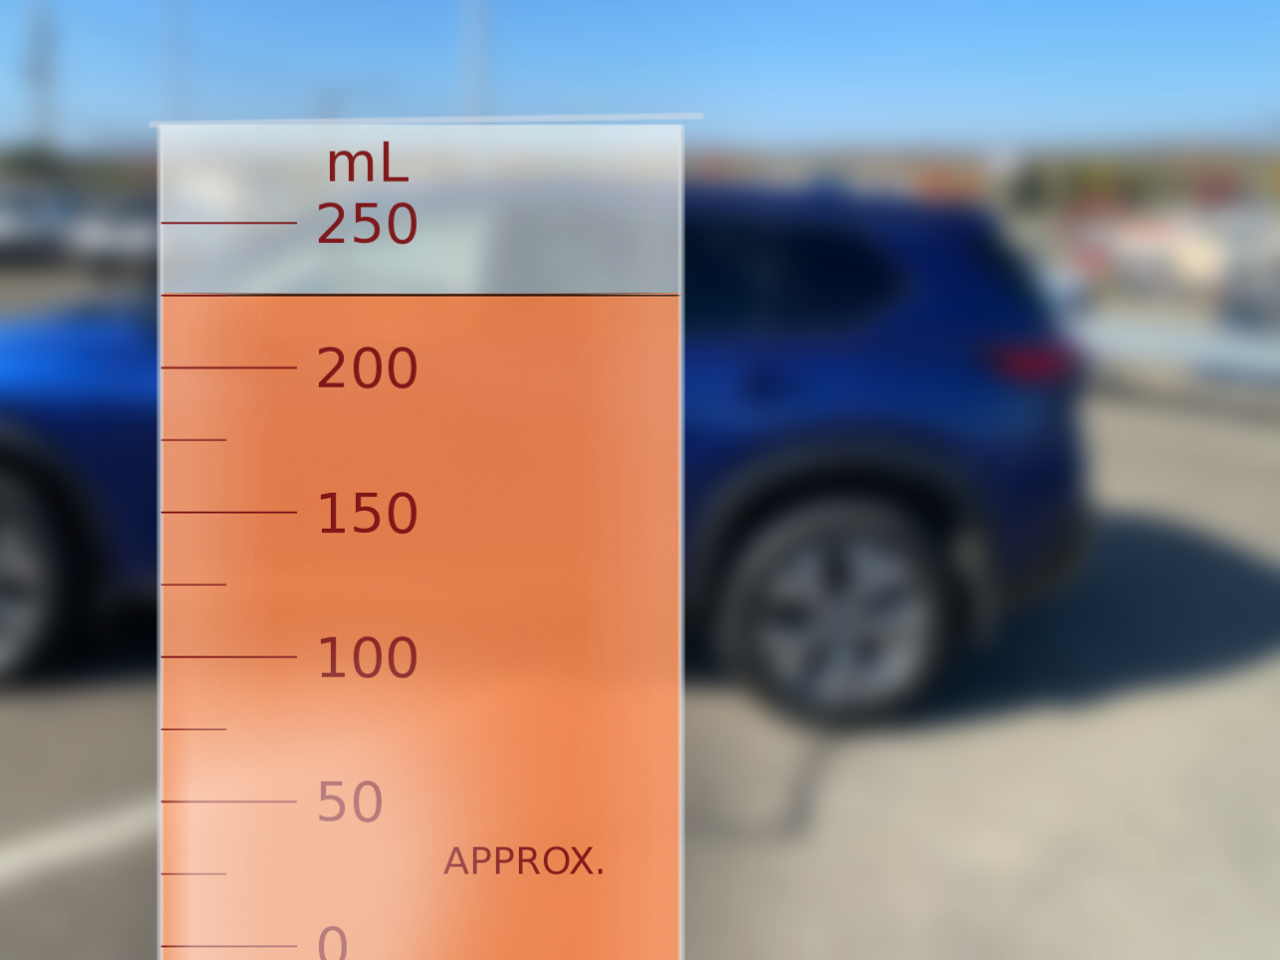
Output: **225** mL
